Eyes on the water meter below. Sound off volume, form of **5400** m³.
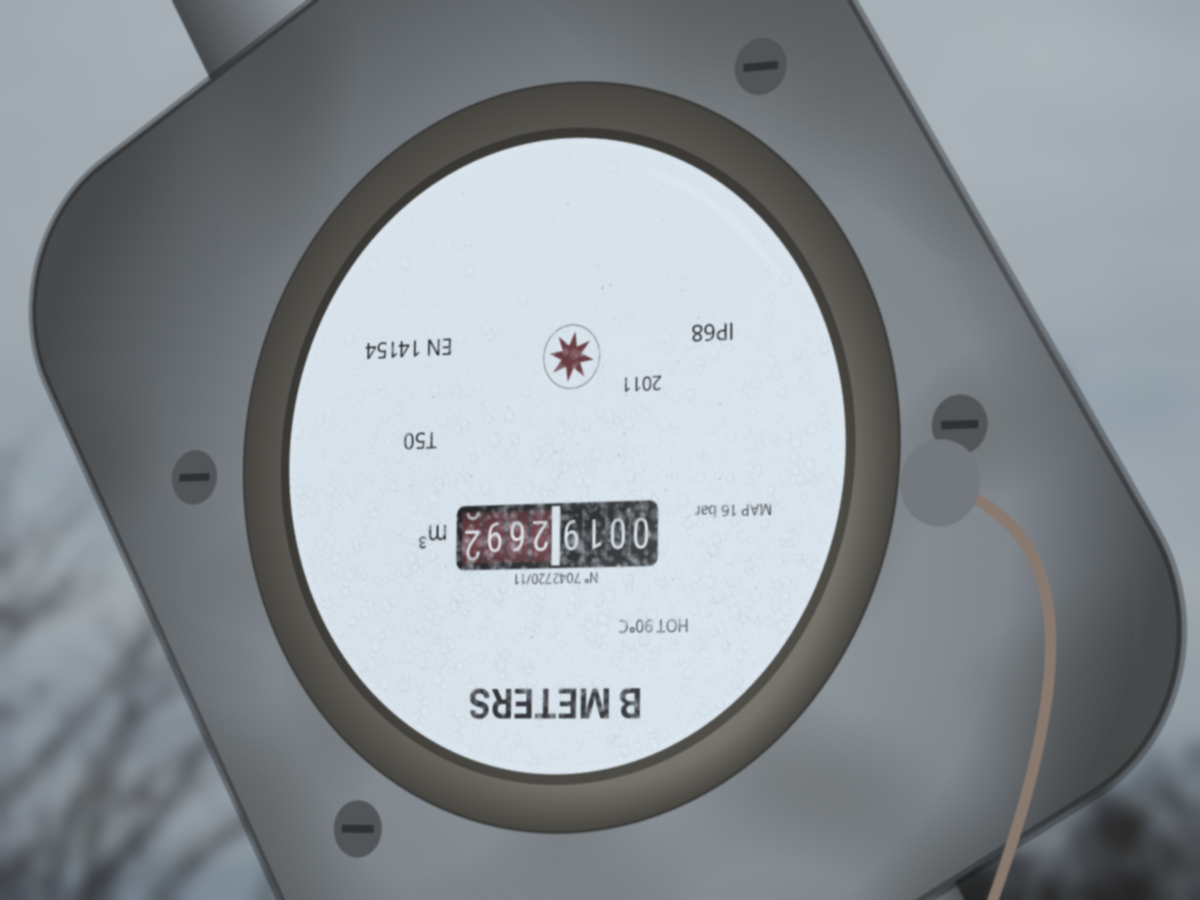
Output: **19.2692** m³
